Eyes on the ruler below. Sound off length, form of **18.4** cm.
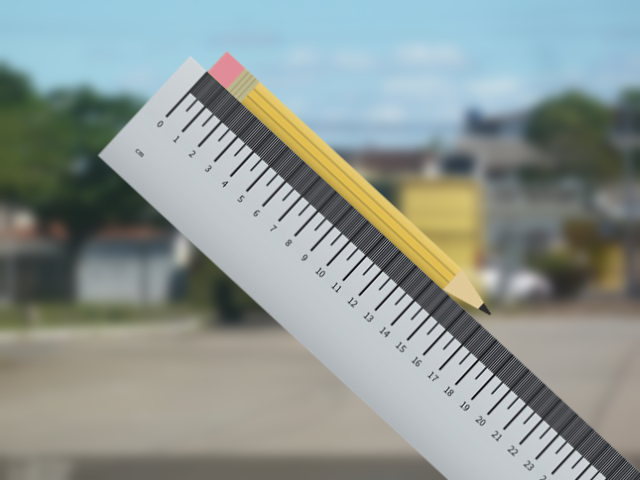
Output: **17** cm
